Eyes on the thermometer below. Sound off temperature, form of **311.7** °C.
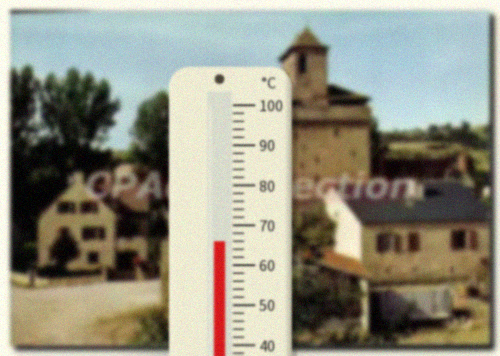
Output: **66** °C
